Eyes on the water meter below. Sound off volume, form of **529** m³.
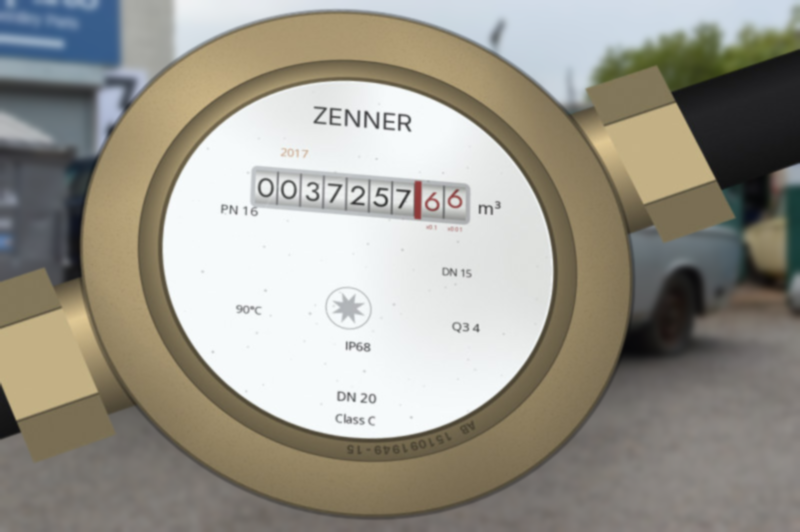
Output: **37257.66** m³
